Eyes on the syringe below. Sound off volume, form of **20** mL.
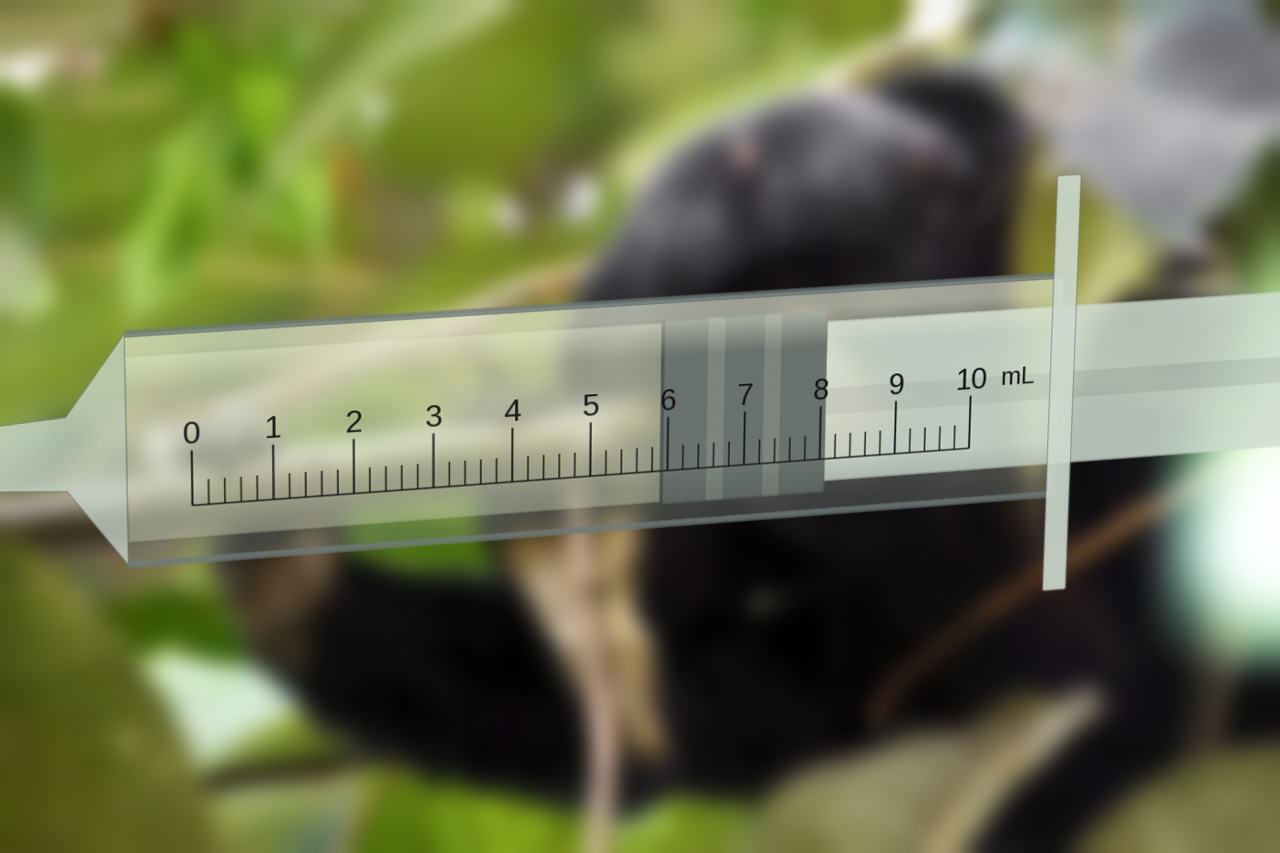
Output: **5.9** mL
